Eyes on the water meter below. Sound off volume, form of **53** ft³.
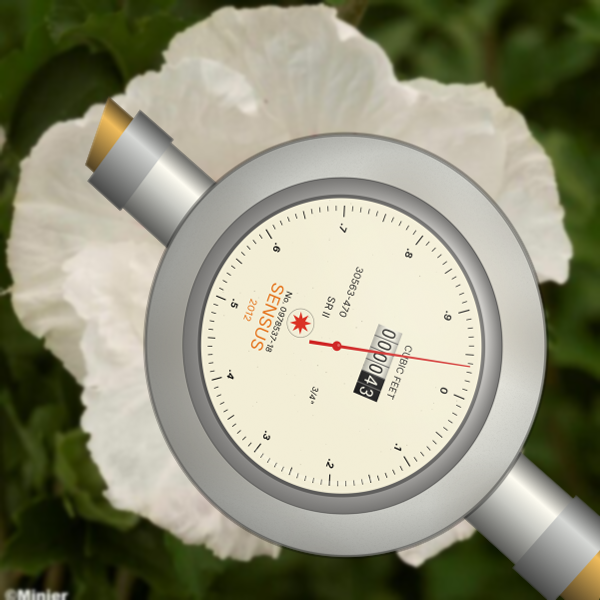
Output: **42.96** ft³
